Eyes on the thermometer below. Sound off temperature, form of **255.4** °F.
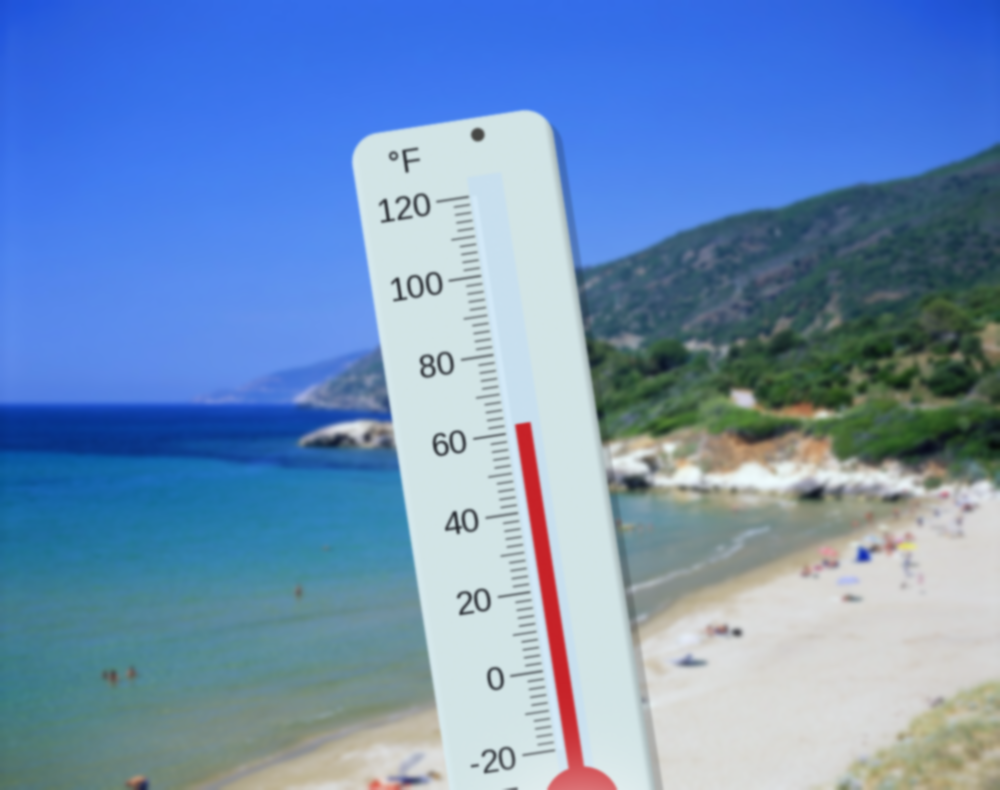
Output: **62** °F
